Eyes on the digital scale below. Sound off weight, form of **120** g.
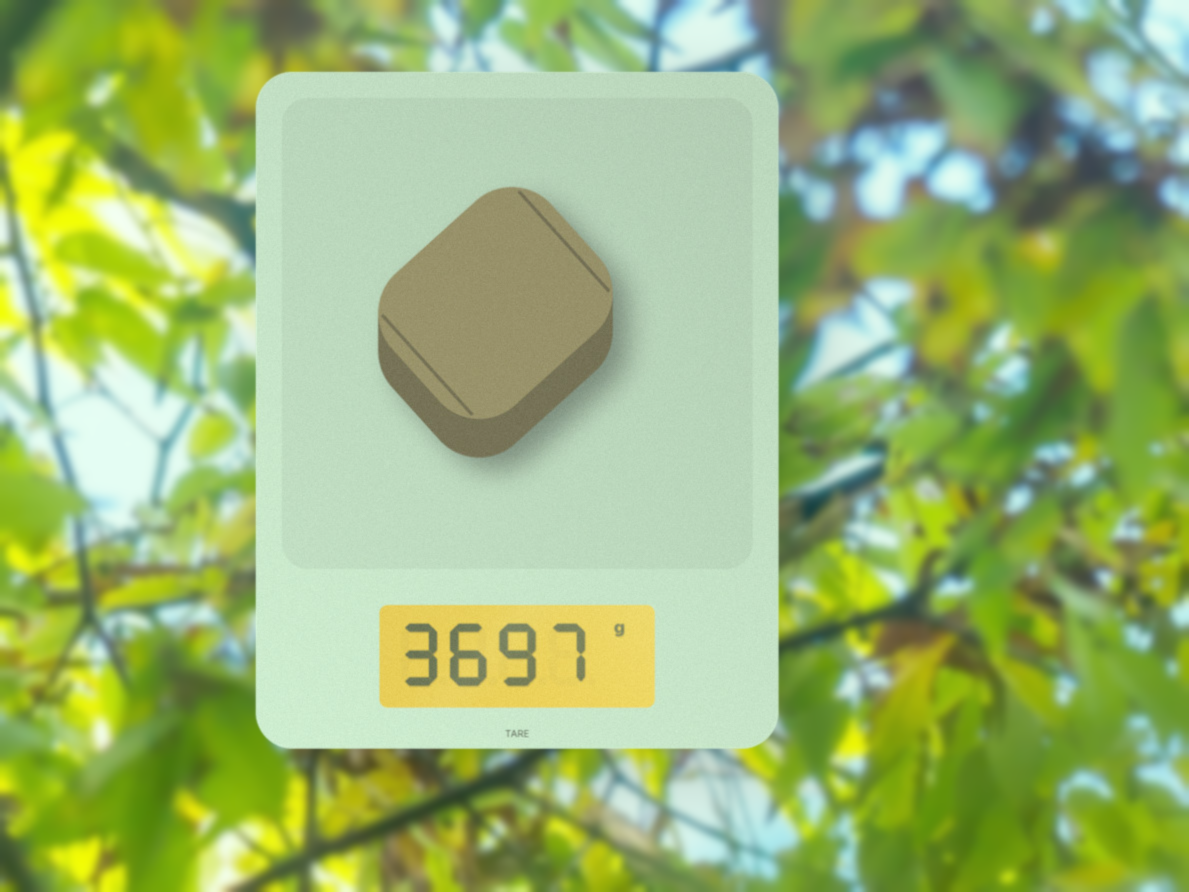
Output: **3697** g
